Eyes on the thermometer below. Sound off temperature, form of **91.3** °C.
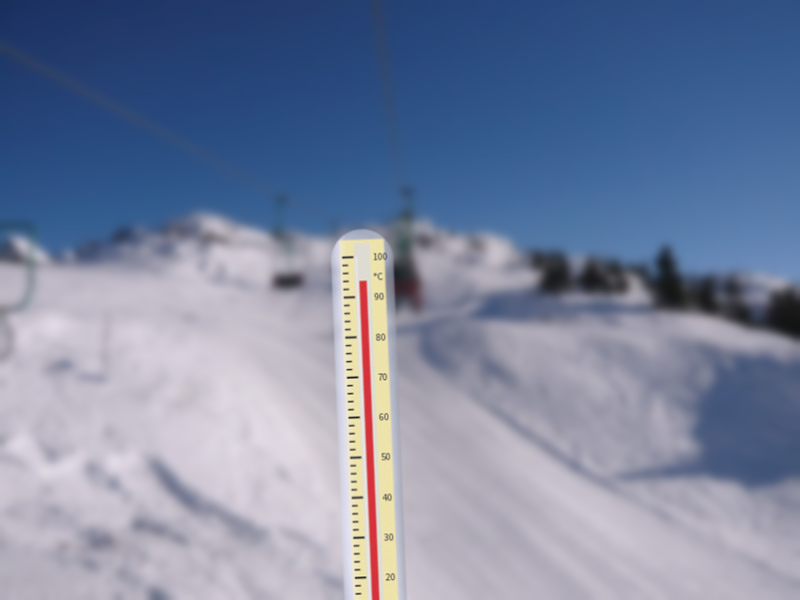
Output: **94** °C
